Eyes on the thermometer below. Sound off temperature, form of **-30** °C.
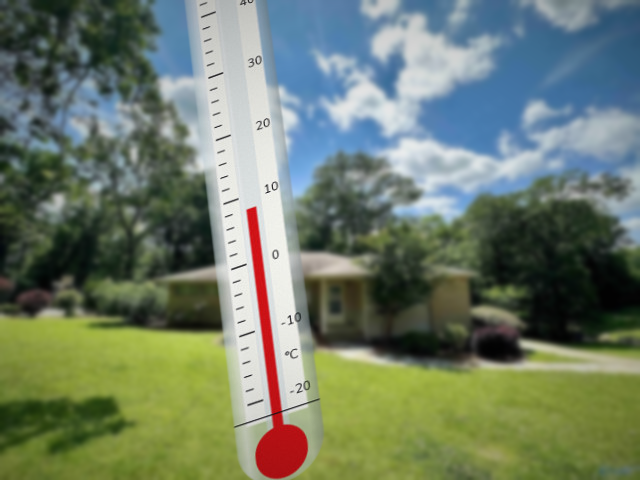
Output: **8** °C
